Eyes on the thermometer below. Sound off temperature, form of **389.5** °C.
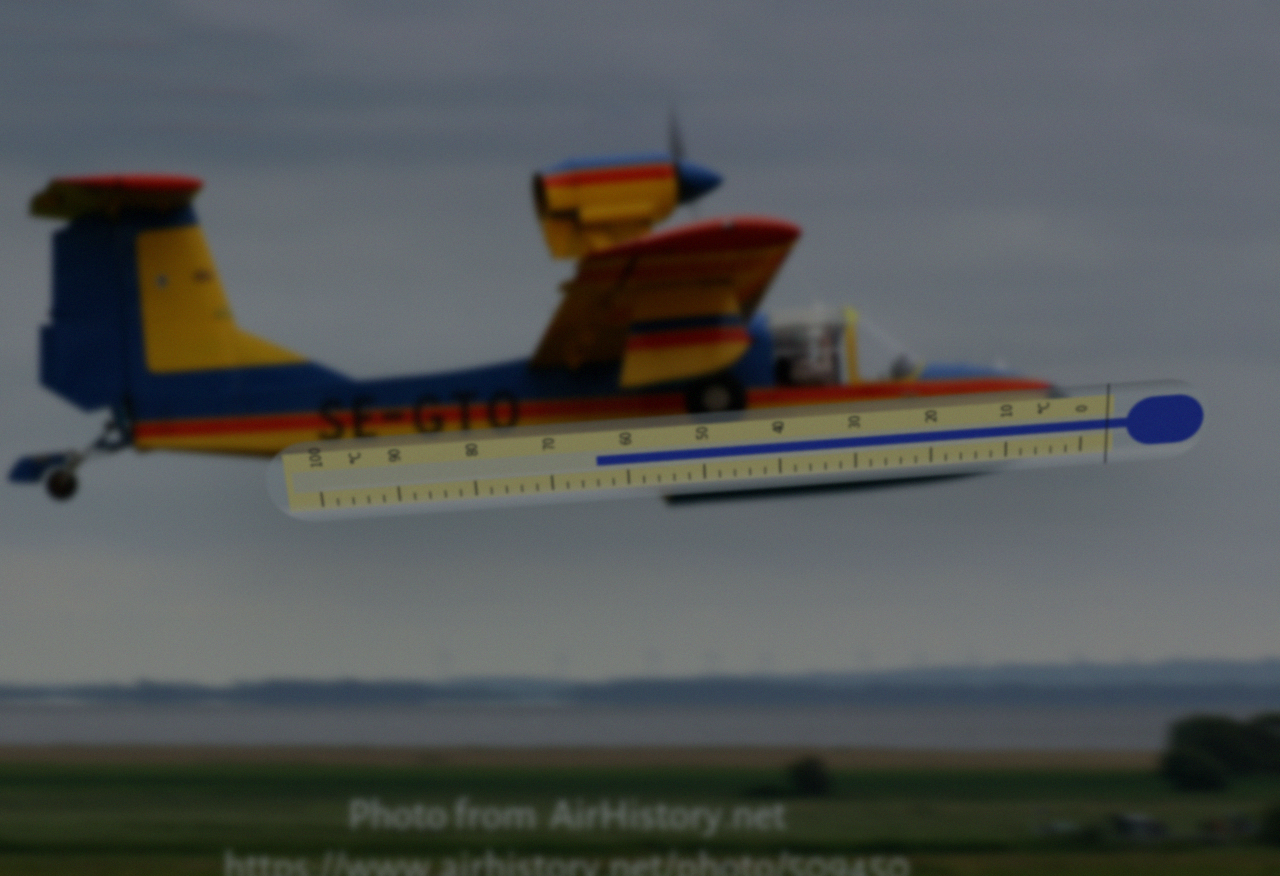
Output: **64** °C
